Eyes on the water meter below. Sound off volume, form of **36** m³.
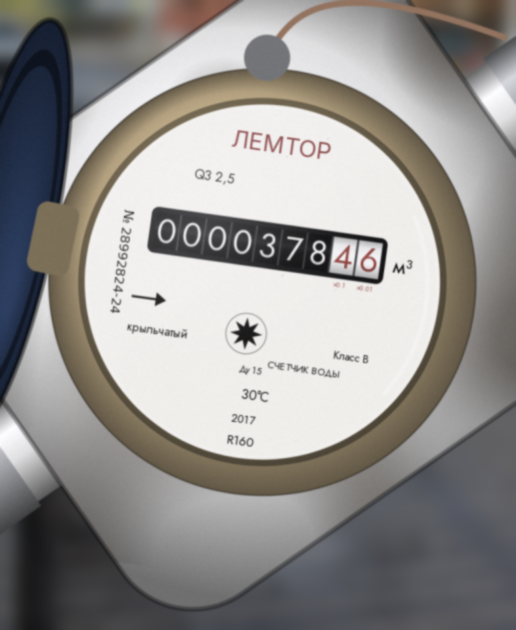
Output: **378.46** m³
